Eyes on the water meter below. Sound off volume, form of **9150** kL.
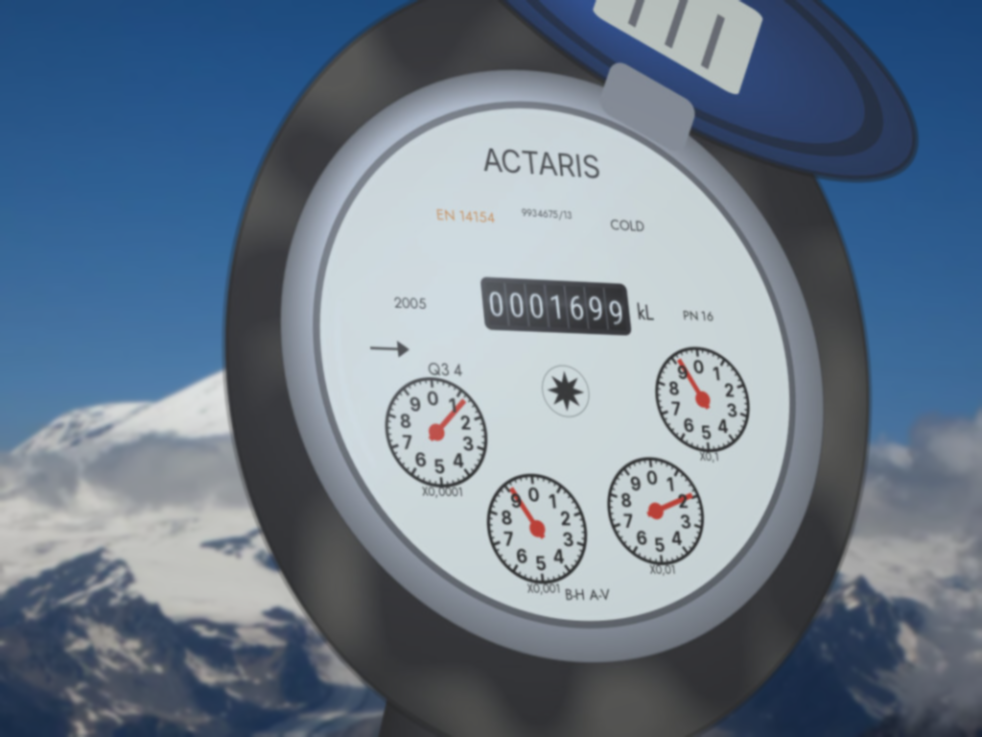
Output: **1698.9191** kL
